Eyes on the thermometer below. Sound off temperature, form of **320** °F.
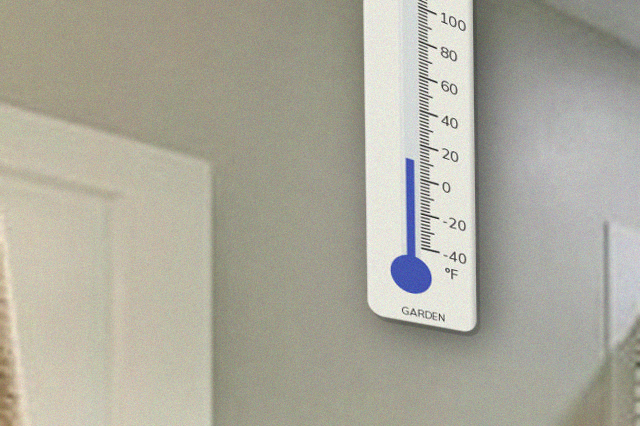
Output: **10** °F
